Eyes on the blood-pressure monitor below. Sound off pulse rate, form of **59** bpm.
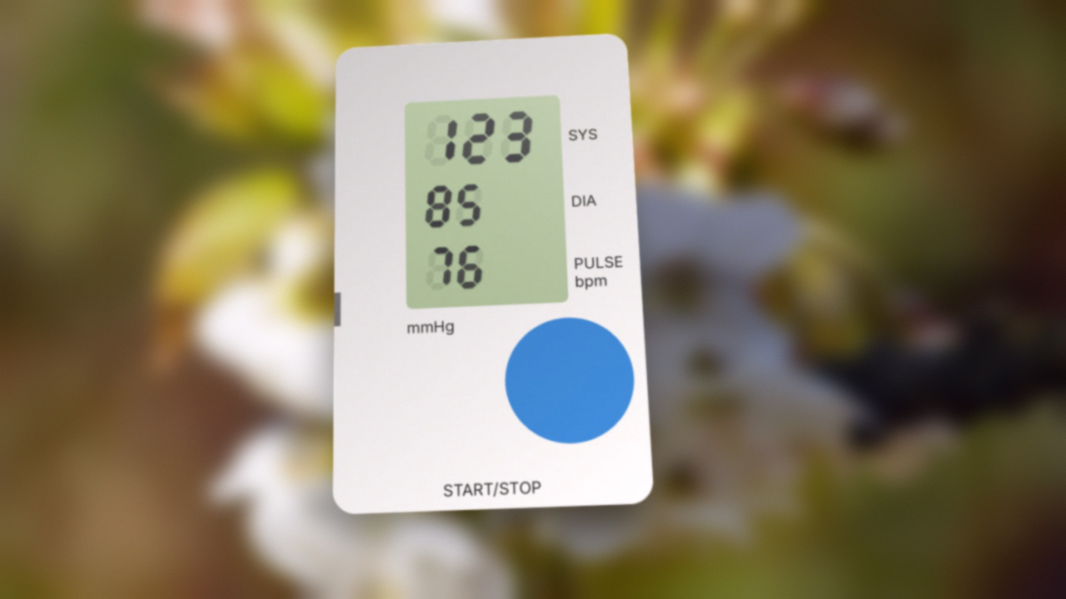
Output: **76** bpm
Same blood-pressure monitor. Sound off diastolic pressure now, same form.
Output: **85** mmHg
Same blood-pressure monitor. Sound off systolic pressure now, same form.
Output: **123** mmHg
